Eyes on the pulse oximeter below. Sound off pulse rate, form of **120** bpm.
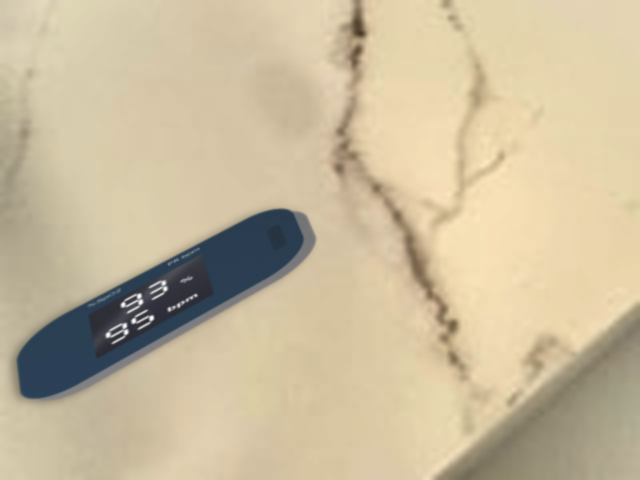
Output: **95** bpm
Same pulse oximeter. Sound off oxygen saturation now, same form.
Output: **93** %
